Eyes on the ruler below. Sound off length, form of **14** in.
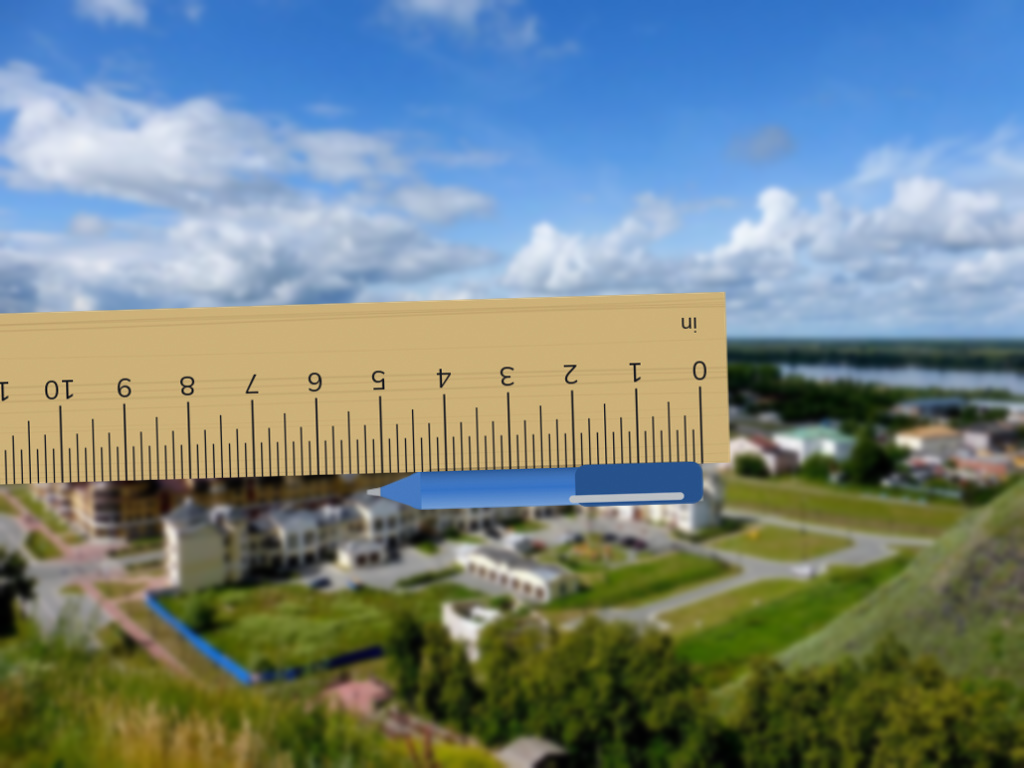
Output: **5.25** in
